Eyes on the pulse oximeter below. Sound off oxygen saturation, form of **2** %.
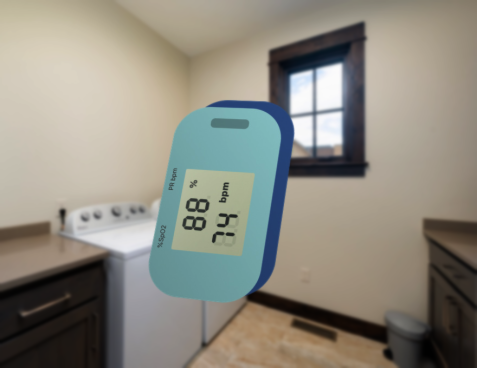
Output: **88** %
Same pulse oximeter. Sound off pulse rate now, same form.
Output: **74** bpm
